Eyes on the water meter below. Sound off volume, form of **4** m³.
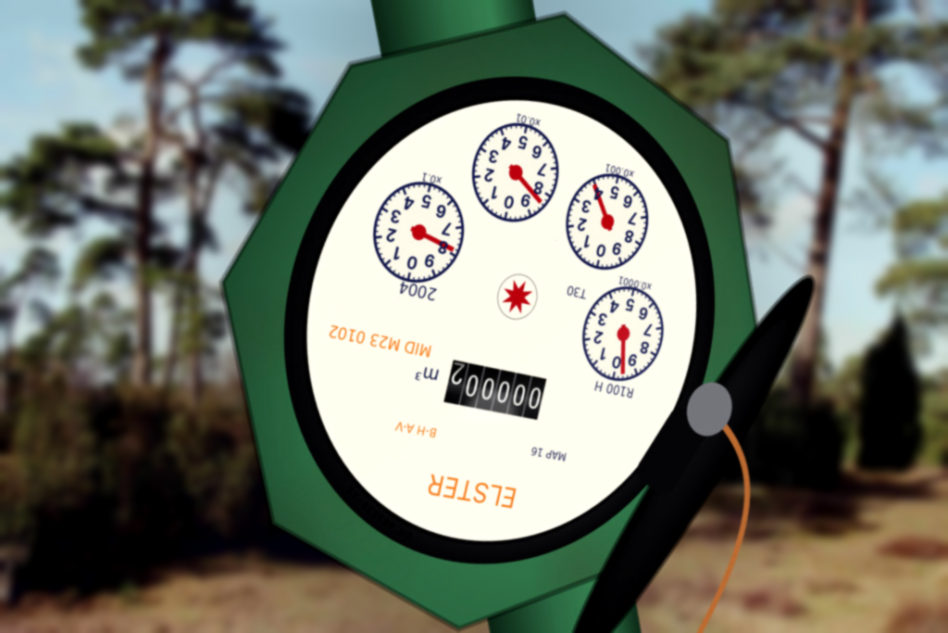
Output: **1.7839** m³
